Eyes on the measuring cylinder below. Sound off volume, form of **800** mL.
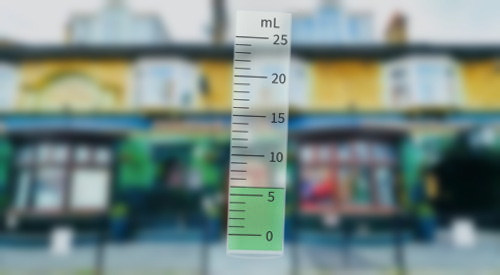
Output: **6** mL
